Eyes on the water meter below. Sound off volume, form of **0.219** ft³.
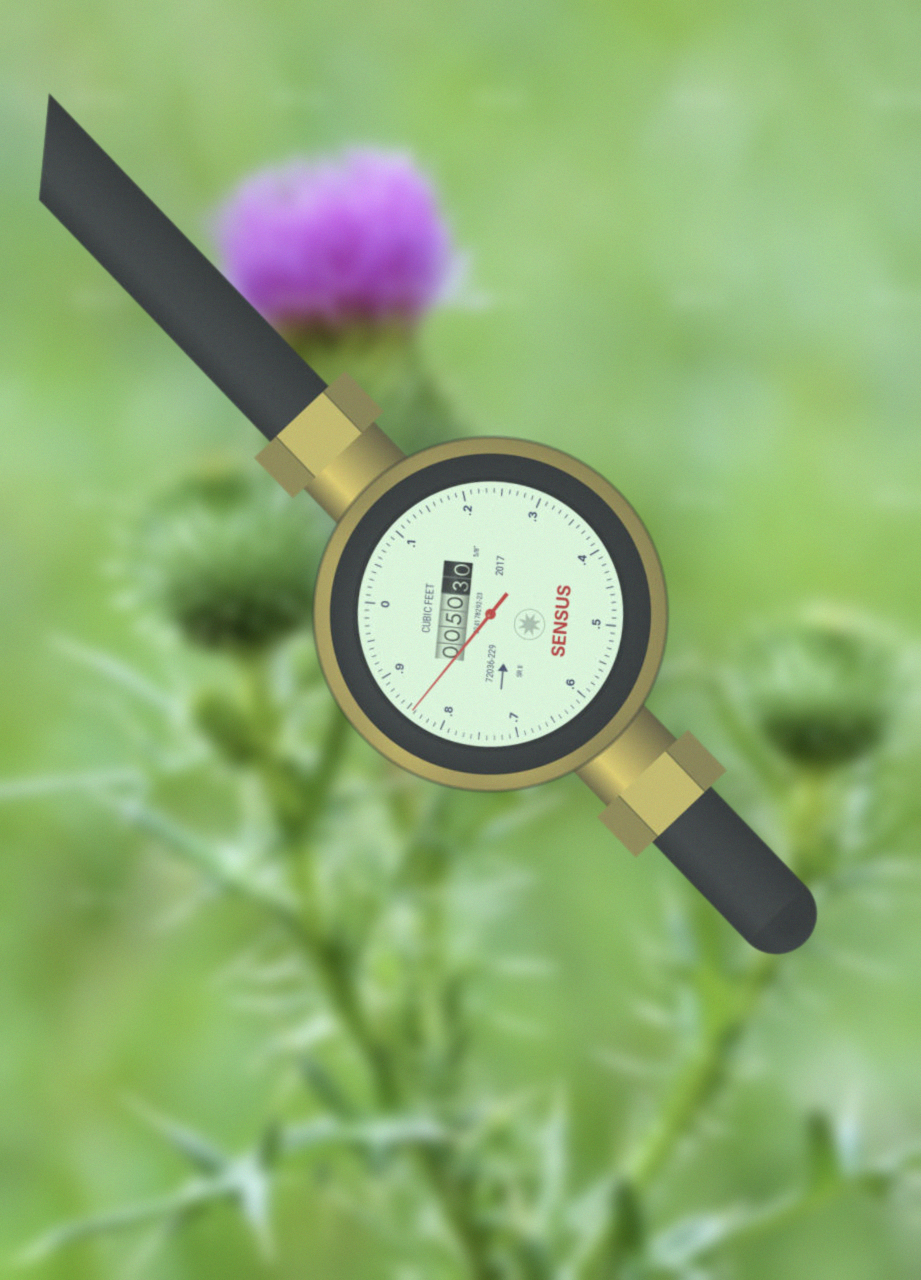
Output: **5029.84** ft³
